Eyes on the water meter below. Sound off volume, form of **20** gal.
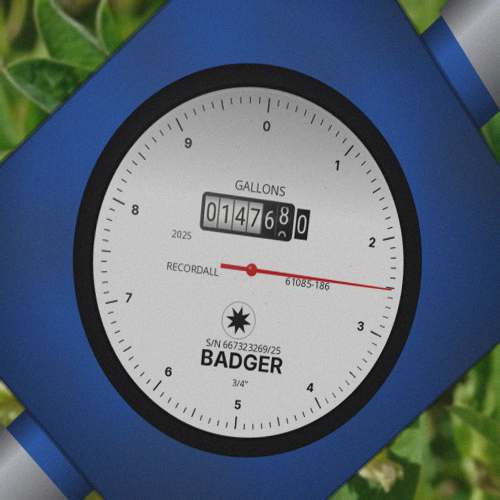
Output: **147682.5** gal
